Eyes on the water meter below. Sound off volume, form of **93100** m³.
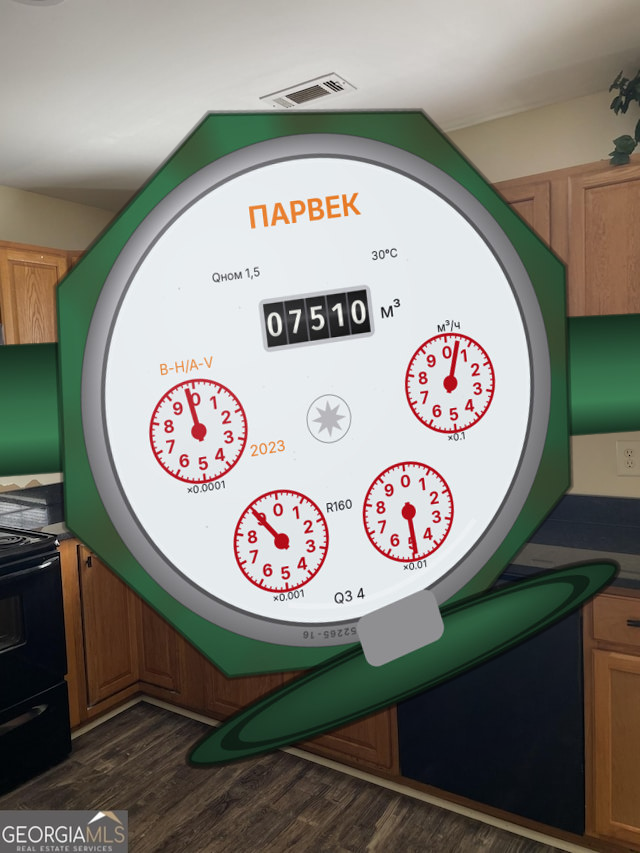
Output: **7510.0489** m³
